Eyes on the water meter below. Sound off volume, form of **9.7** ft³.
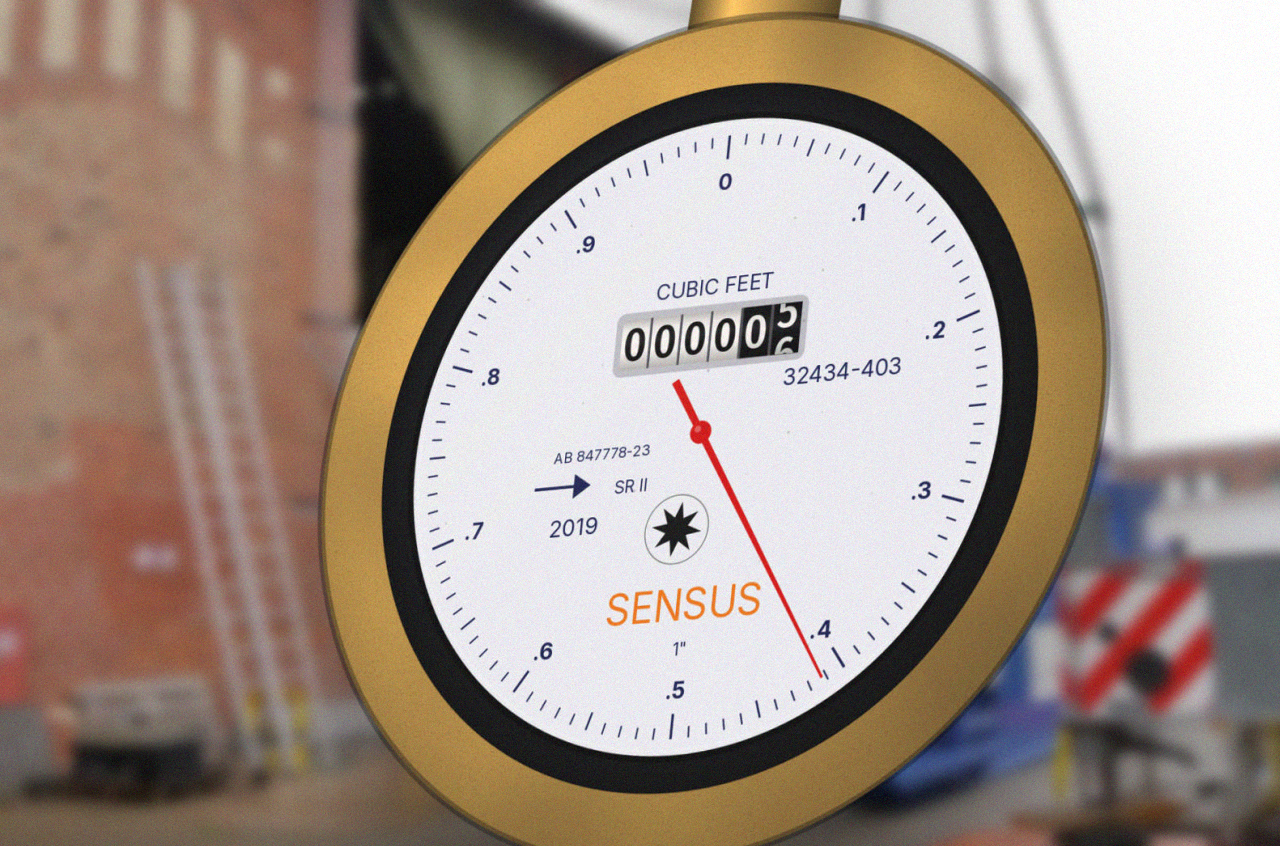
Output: **5.41** ft³
